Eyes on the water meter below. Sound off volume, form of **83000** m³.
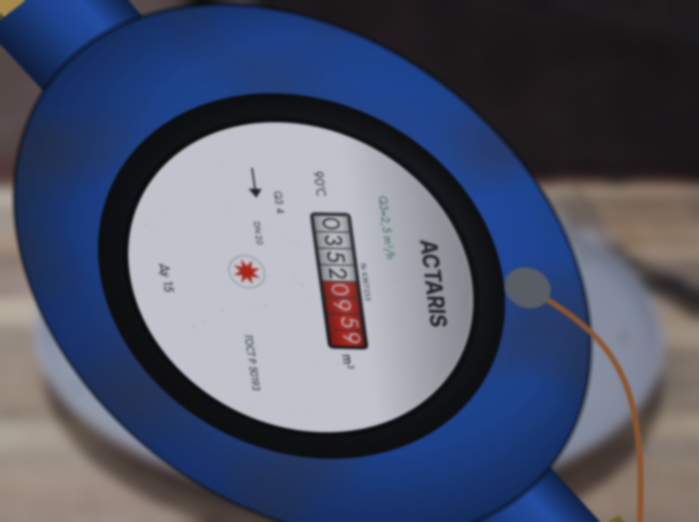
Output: **352.0959** m³
